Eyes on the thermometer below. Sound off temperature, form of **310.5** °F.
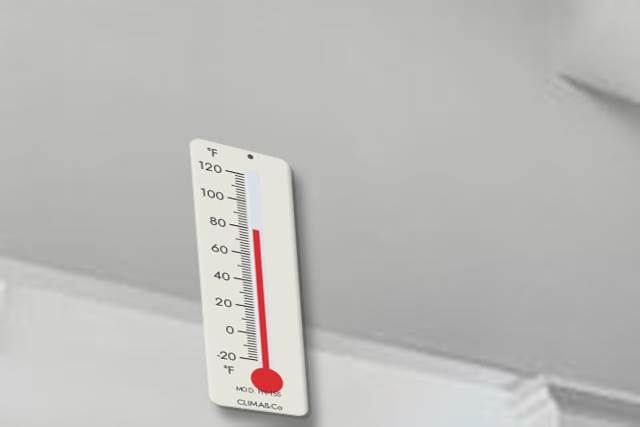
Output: **80** °F
